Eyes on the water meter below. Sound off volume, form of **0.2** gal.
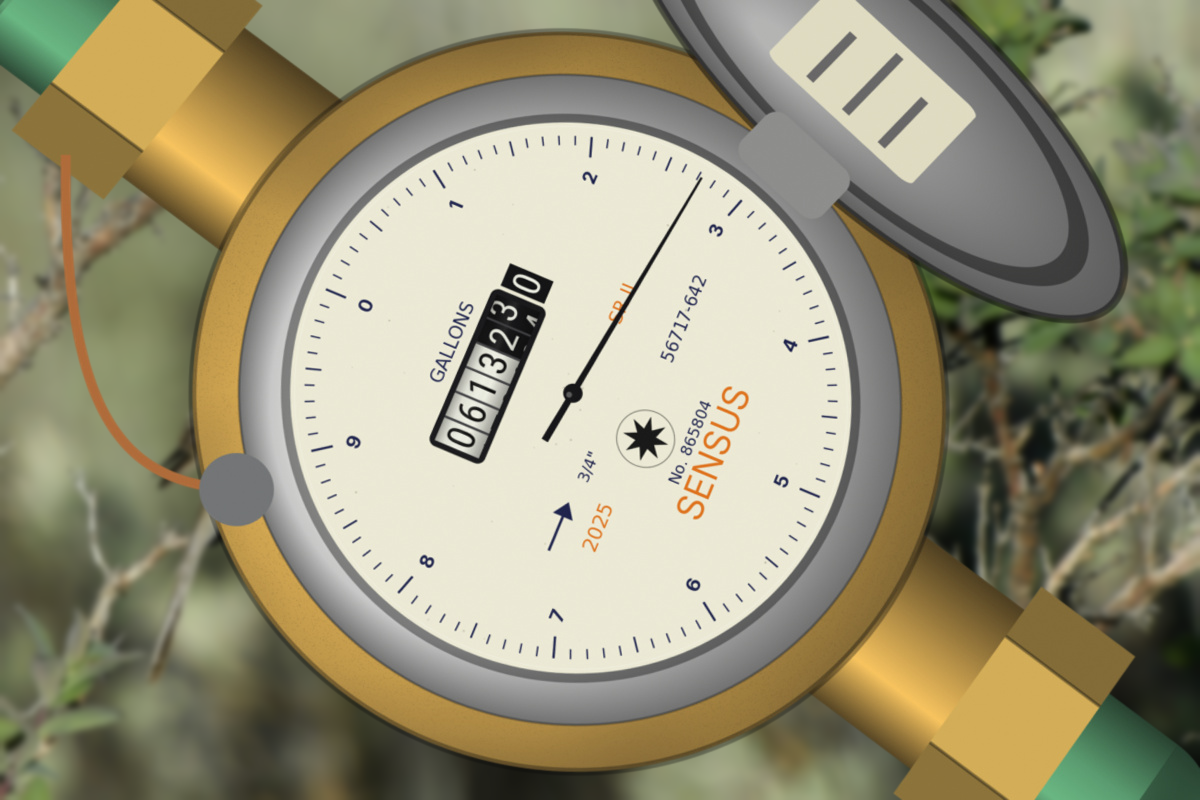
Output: **613232.7** gal
